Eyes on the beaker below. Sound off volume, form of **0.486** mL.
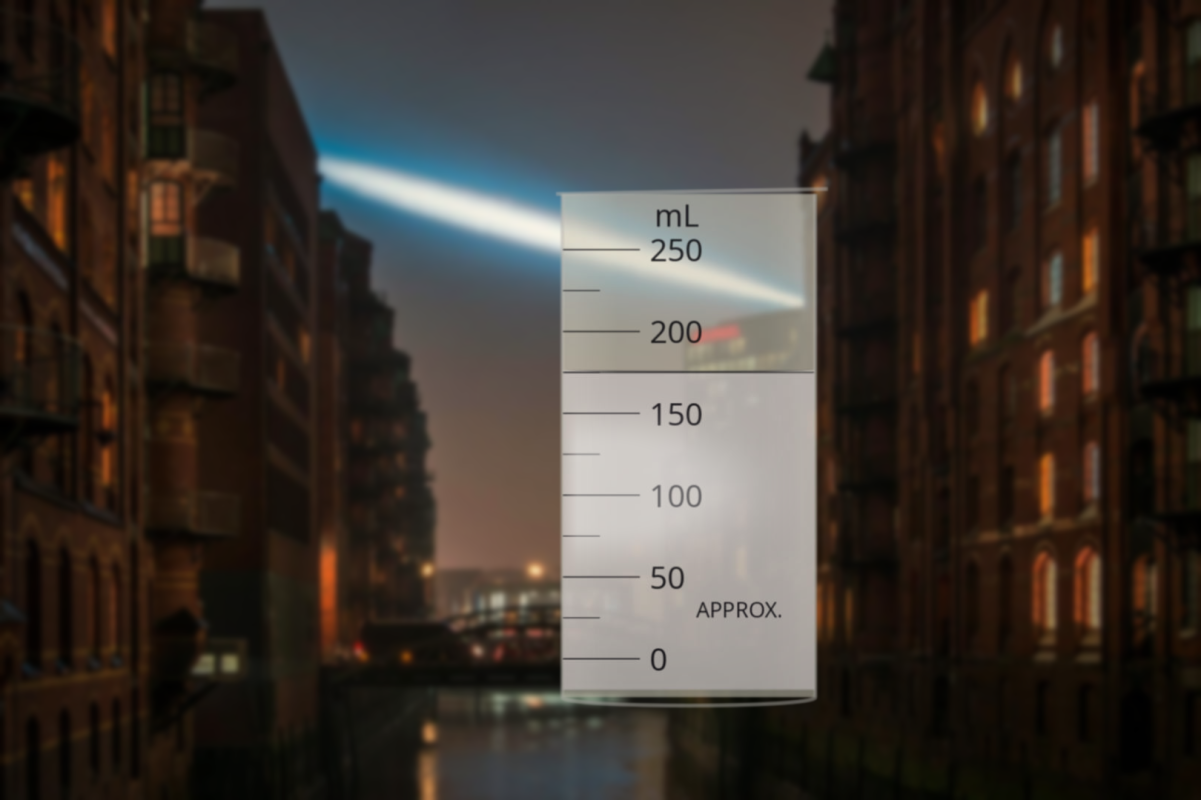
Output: **175** mL
